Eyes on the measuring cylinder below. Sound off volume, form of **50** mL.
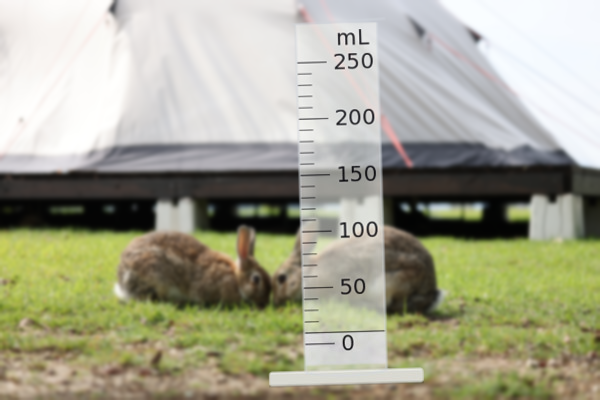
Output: **10** mL
